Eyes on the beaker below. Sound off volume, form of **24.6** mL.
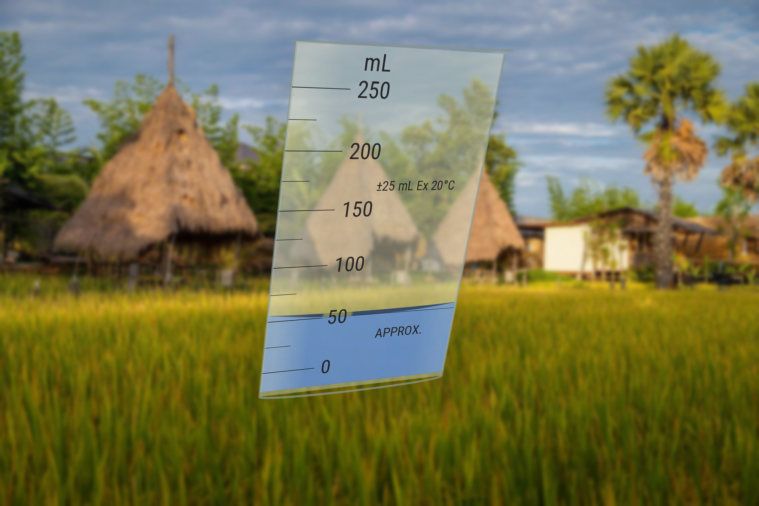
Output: **50** mL
